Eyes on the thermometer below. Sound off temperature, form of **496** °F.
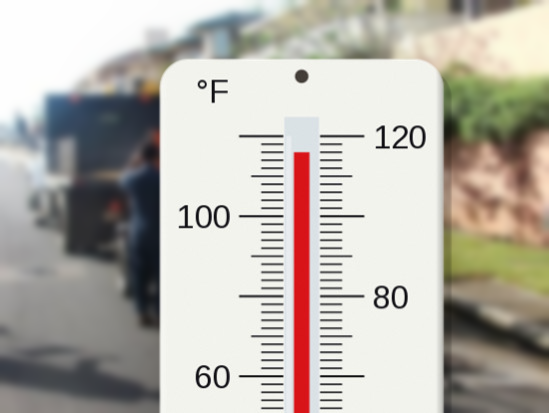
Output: **116** °F
